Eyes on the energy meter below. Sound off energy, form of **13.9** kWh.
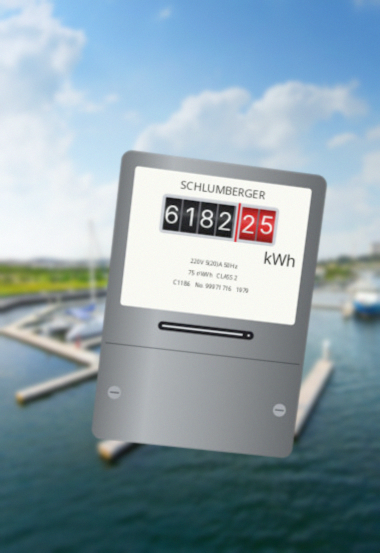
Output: **6182.25** kWh
